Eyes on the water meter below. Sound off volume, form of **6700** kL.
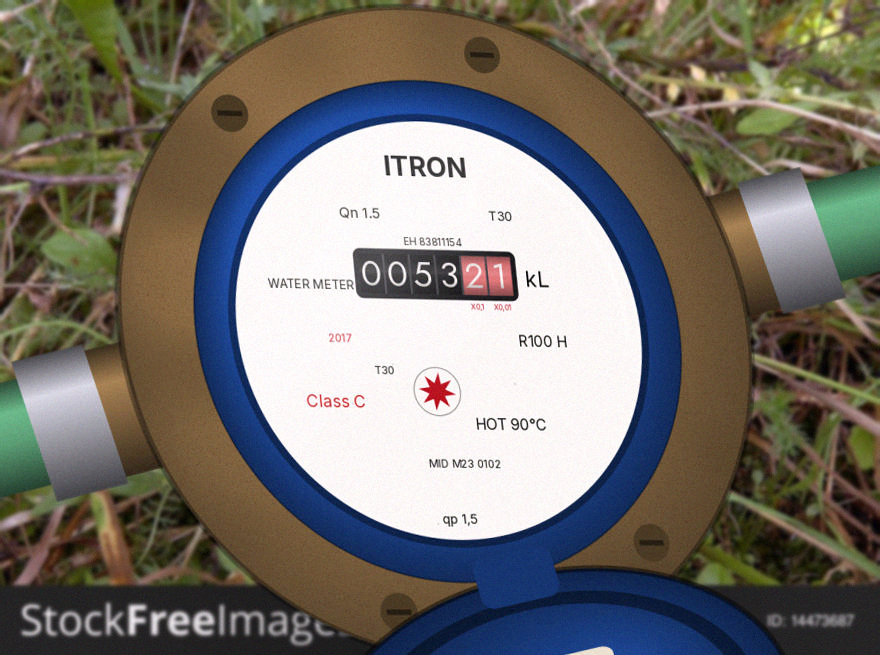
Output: **53.21** kL
